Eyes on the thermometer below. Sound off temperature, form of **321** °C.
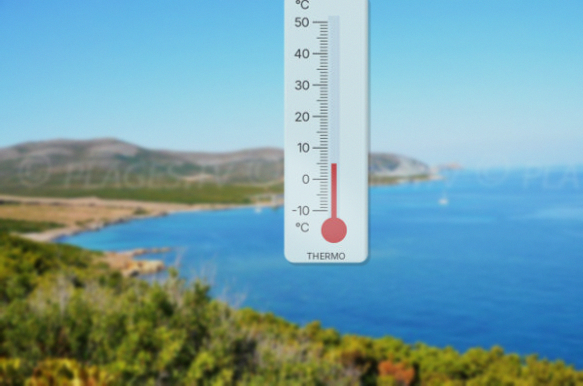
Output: **5** °C
